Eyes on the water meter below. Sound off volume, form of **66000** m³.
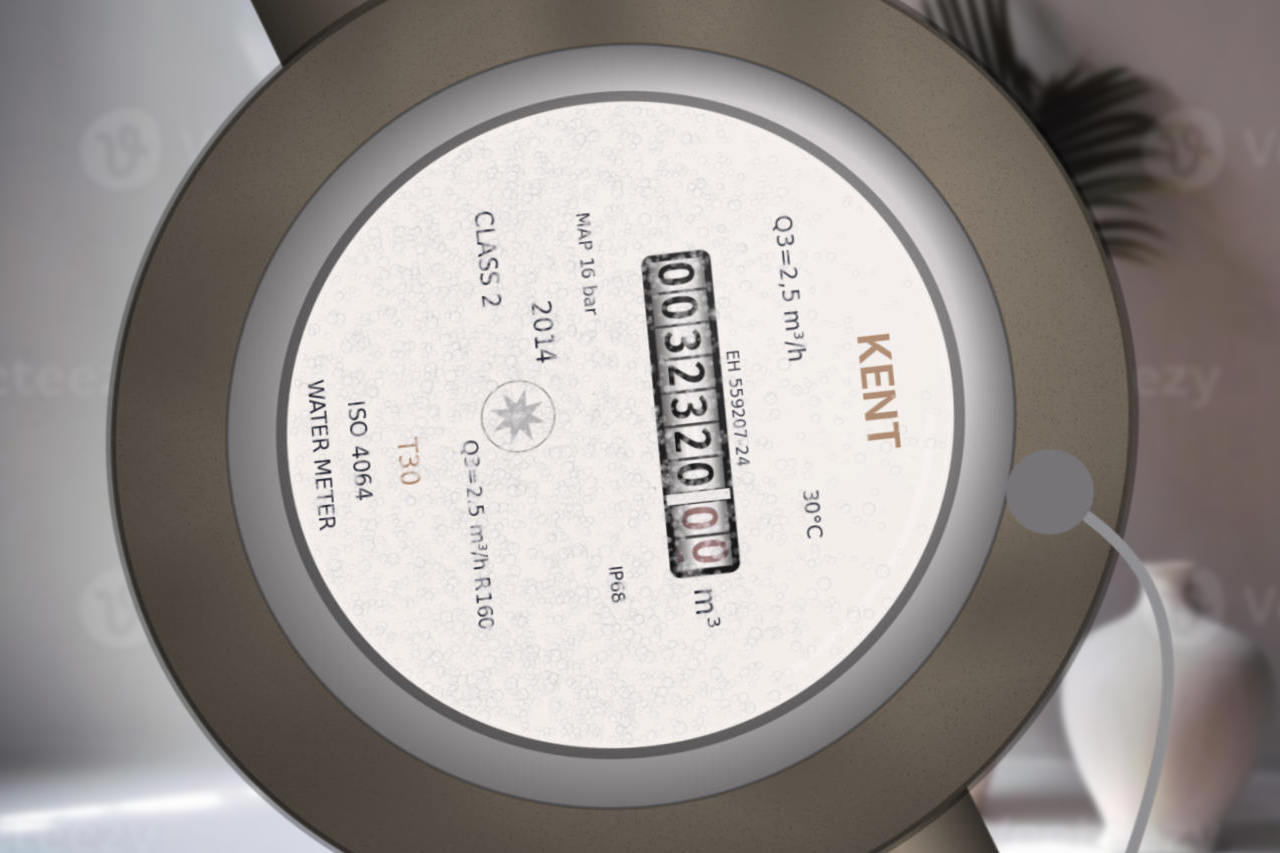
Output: **32320.00** m³
